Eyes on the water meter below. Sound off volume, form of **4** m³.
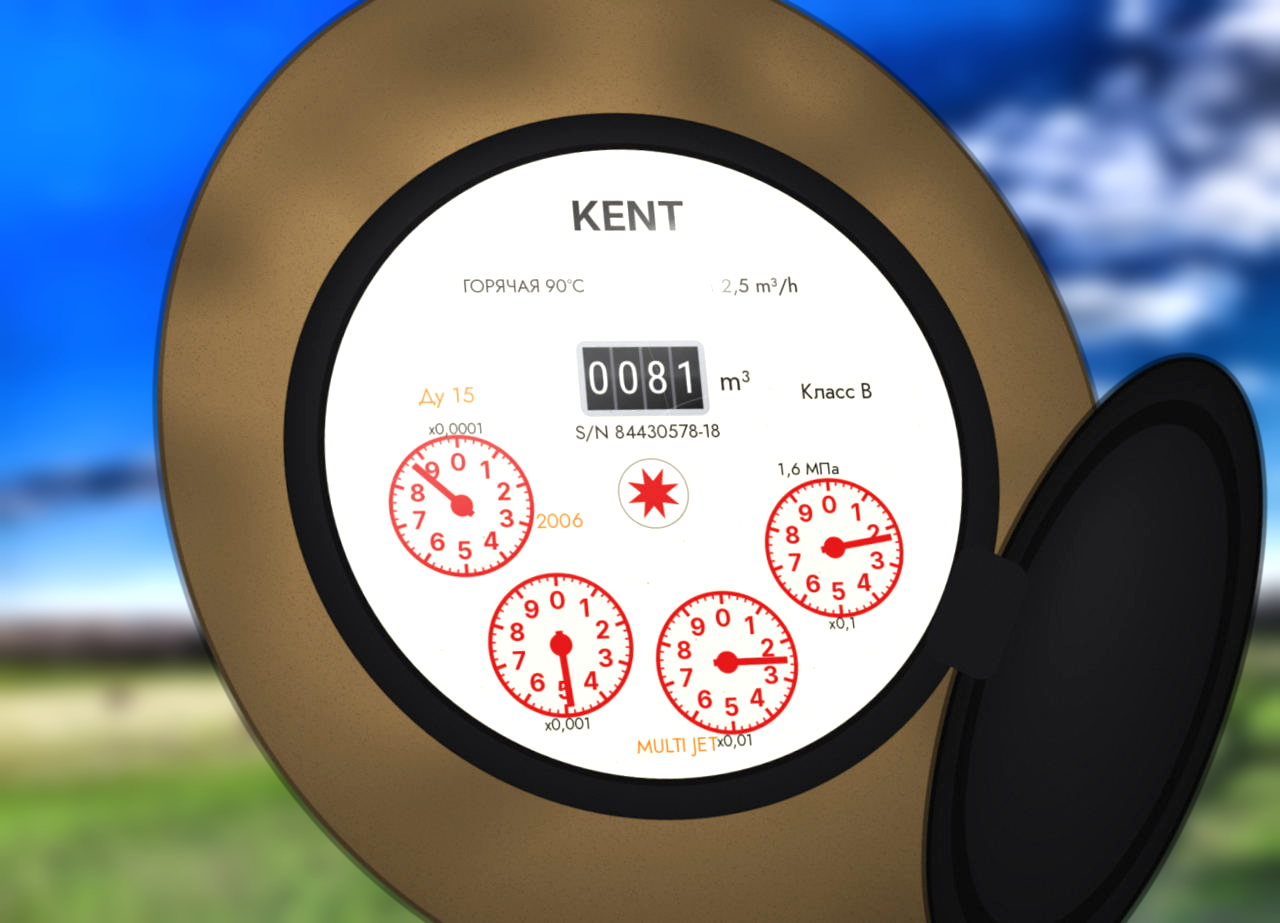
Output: **81.2248** m³
